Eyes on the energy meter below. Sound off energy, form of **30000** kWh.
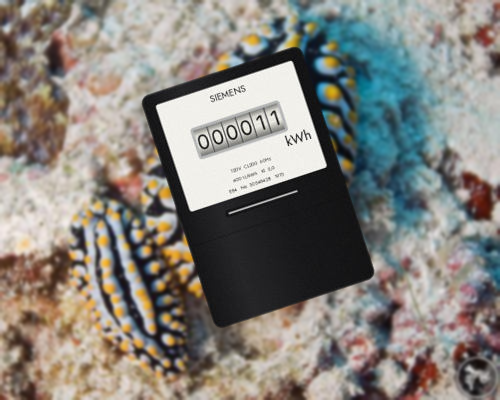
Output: **11** kWh
